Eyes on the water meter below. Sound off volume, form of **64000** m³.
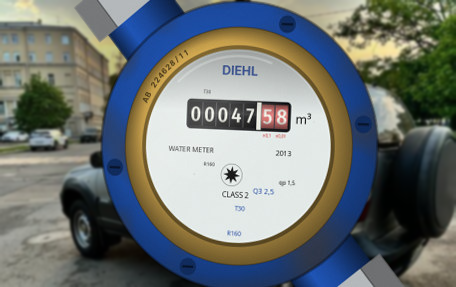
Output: **47.58** m³
